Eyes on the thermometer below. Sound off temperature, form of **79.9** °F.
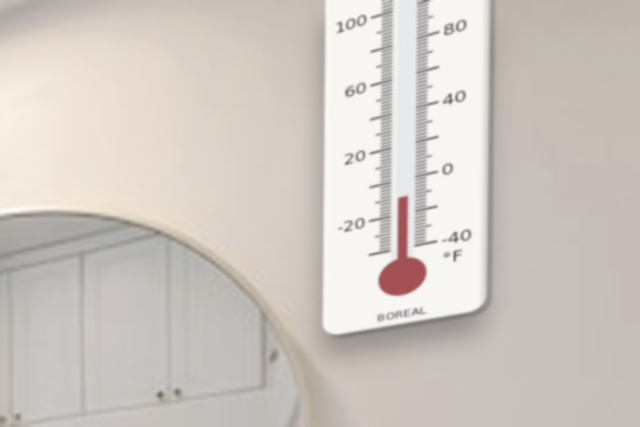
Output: **-10** °F
